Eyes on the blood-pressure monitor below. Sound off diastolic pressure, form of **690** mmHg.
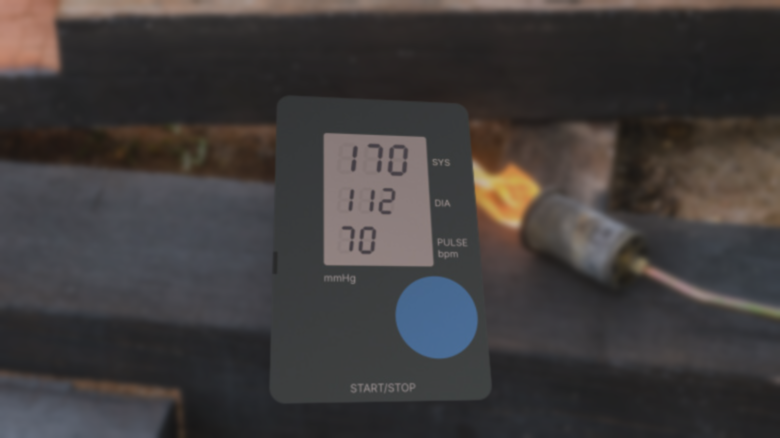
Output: **112** mmHg
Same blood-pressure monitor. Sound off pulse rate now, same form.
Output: **70** bpm
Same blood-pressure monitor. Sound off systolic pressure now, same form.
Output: **170** mmHg
